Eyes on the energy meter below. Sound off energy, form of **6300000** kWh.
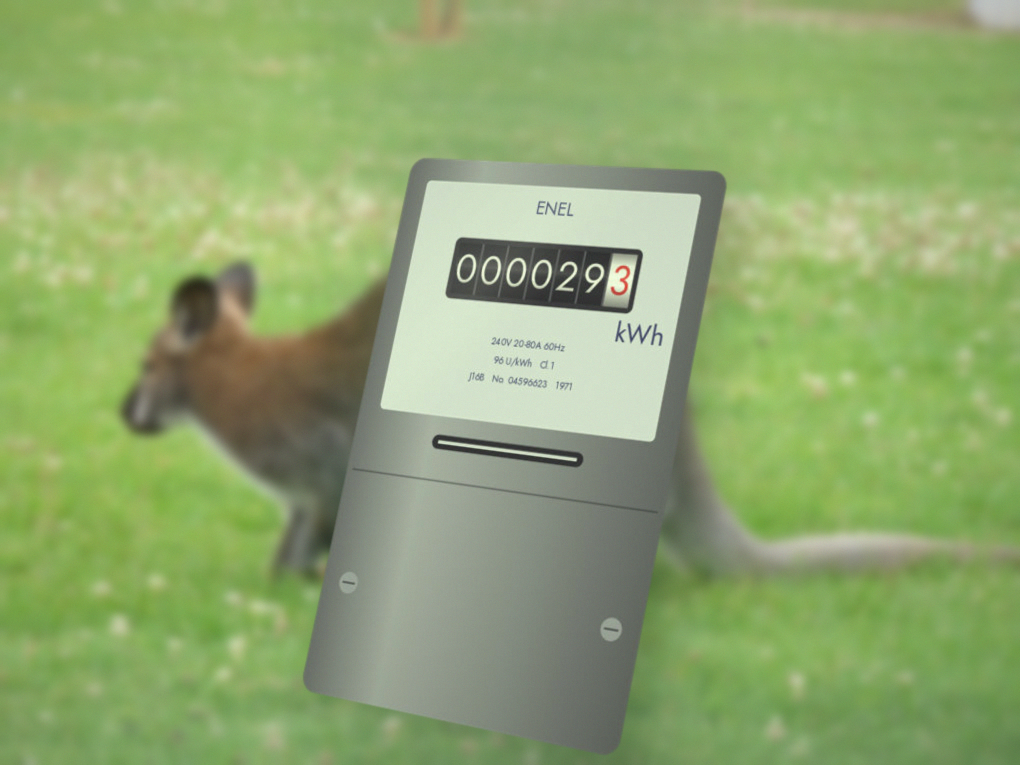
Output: **29.3** kWh
